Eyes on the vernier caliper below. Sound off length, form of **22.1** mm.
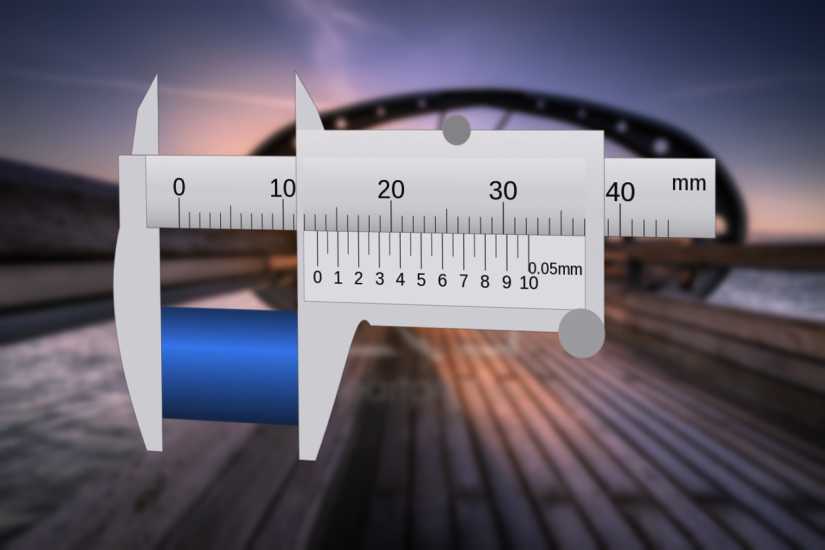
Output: **13.2** mm
